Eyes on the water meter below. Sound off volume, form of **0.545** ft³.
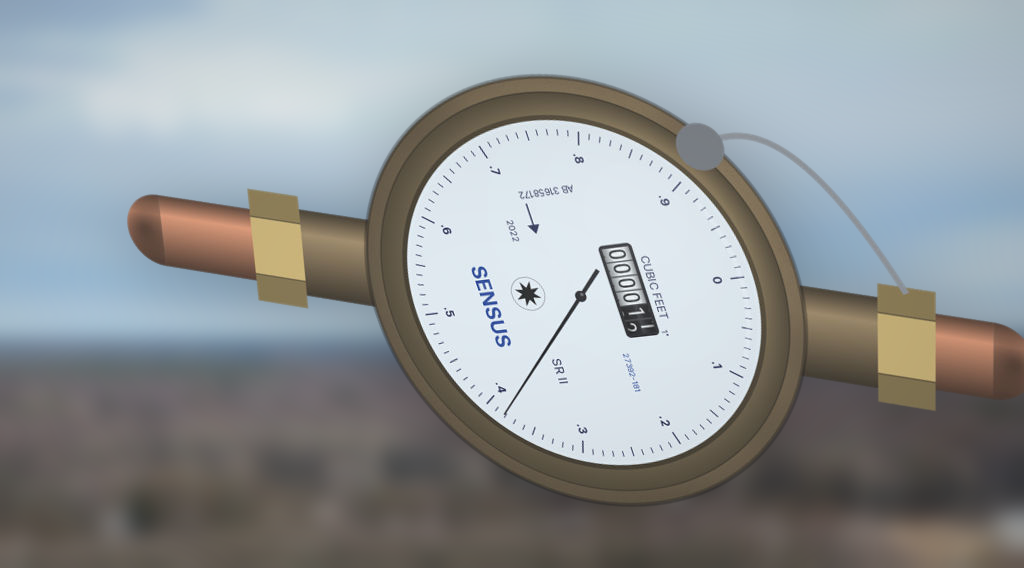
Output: **11.38** ft³
